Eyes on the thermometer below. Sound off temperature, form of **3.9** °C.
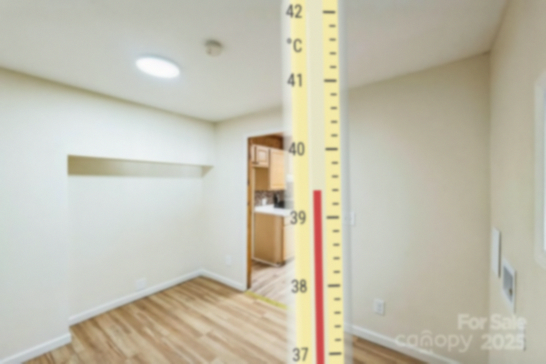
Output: **39.4** °C
